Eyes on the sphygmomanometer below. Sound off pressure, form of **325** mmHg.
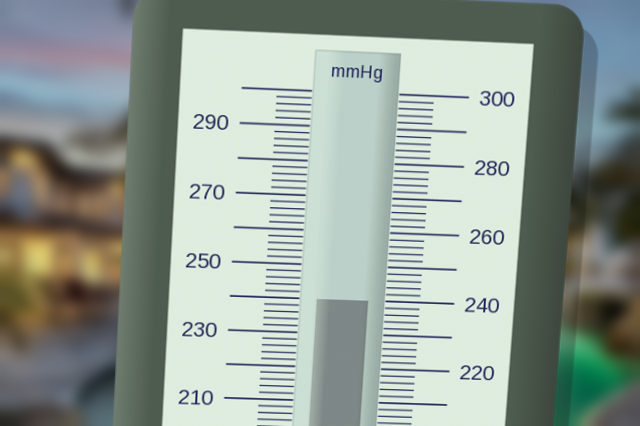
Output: **240** mmHg
